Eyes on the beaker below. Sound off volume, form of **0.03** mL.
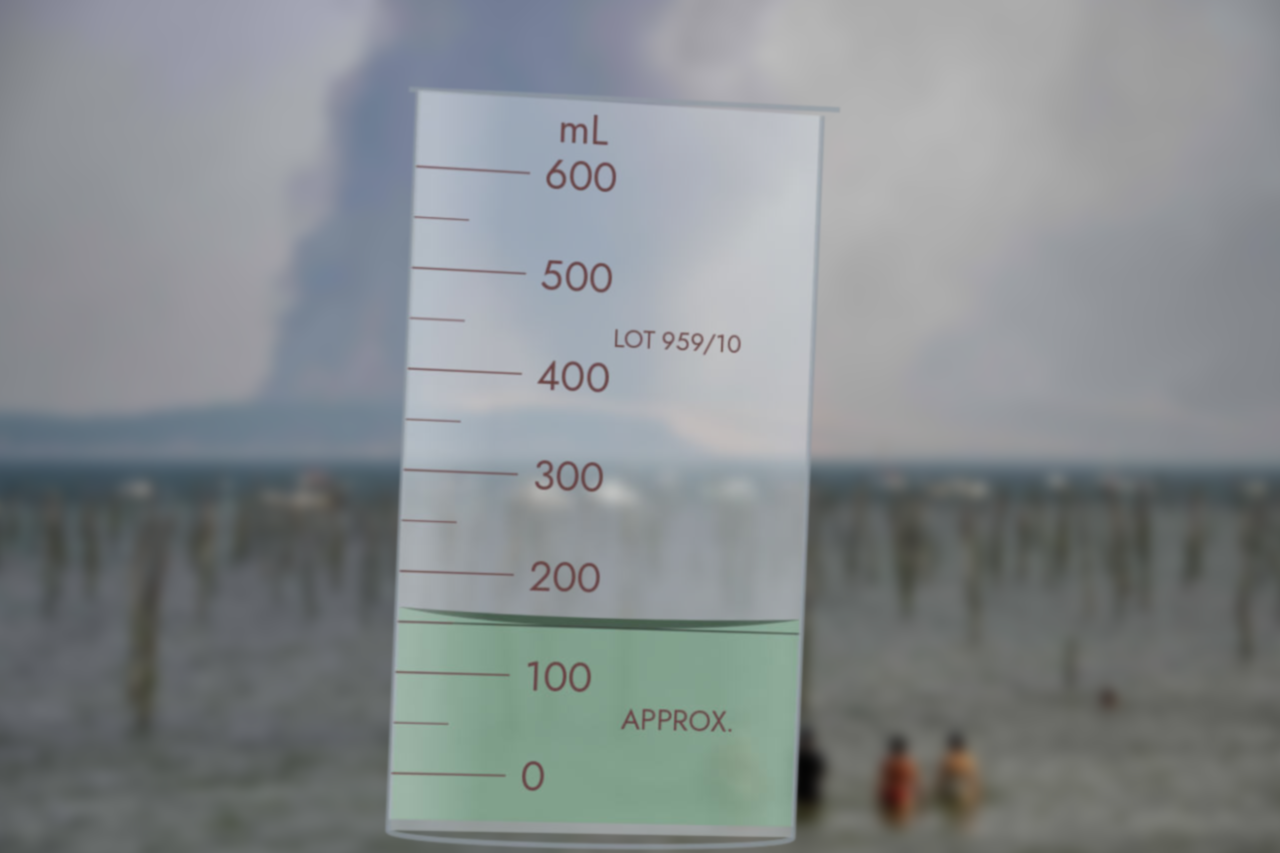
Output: **150** mL
